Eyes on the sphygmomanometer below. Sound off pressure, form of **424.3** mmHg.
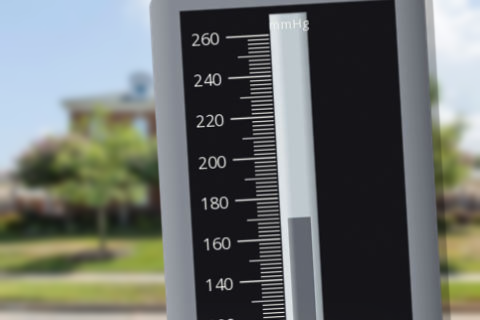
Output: **170** mmHg
